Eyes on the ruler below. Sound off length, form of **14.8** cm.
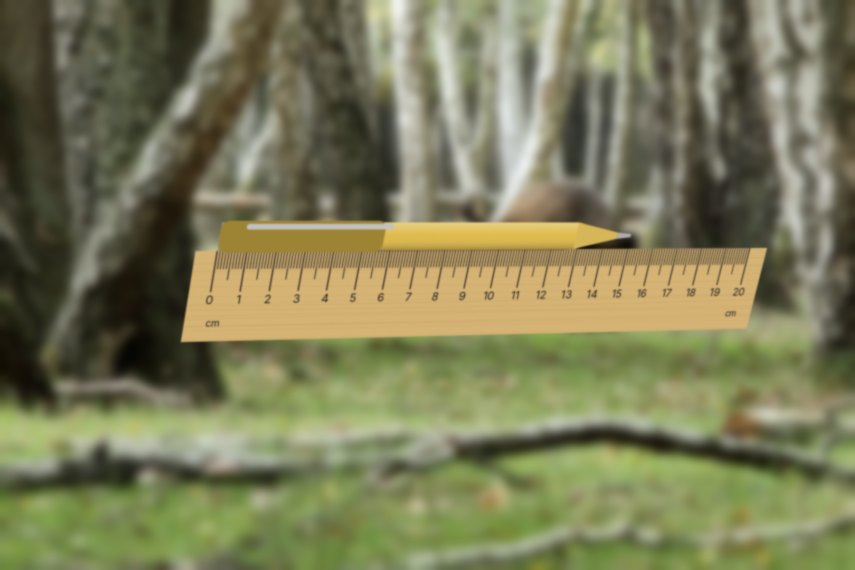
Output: **15** cm
